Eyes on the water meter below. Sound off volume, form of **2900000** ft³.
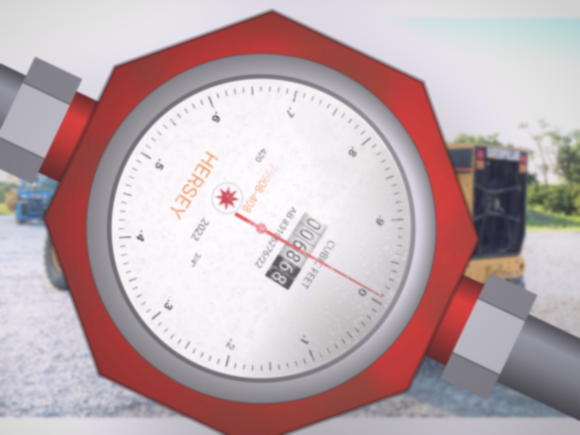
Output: **6867.99** ft³
